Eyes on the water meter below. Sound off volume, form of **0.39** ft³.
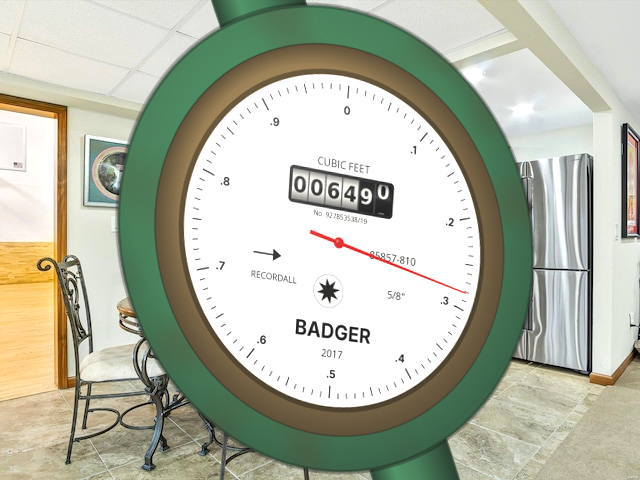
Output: **6490.28** ft³
